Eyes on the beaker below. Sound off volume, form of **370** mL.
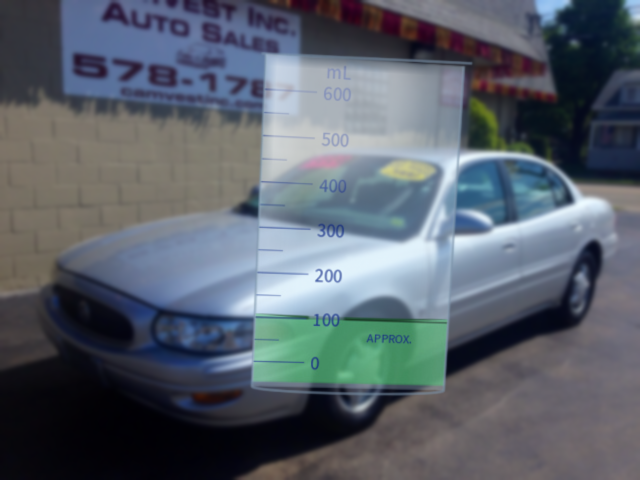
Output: **100** mL
